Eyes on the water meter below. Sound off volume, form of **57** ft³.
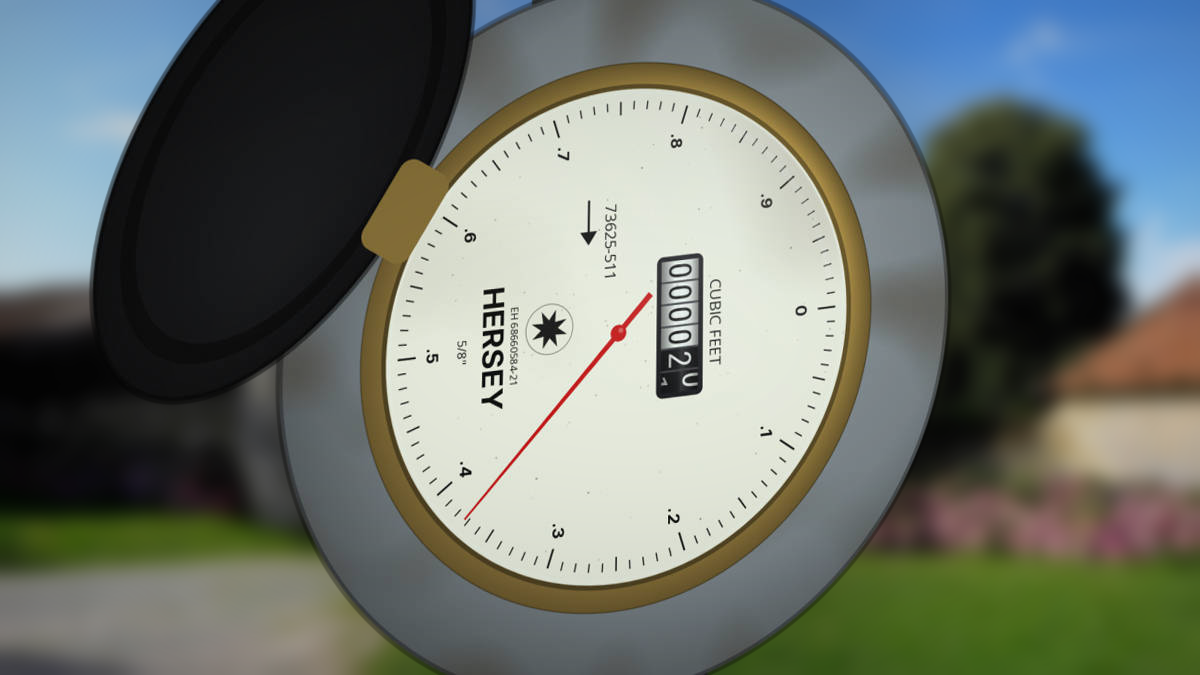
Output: **20.37** ft³
